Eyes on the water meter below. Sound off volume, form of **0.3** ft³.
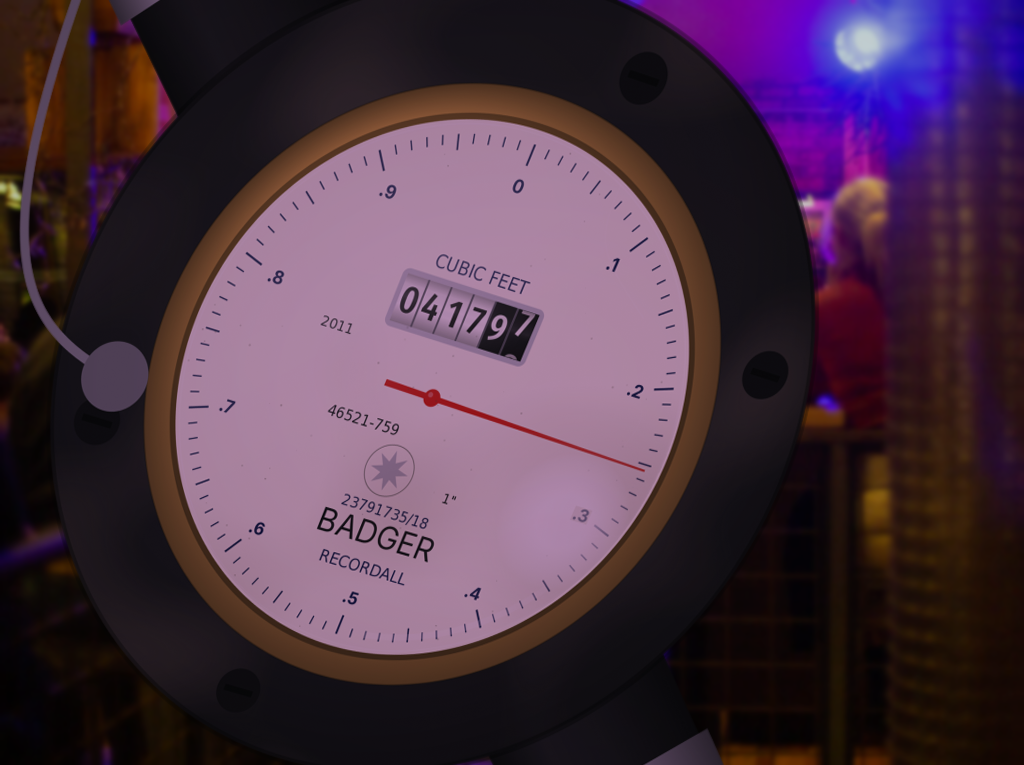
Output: **41797.25** ft³
